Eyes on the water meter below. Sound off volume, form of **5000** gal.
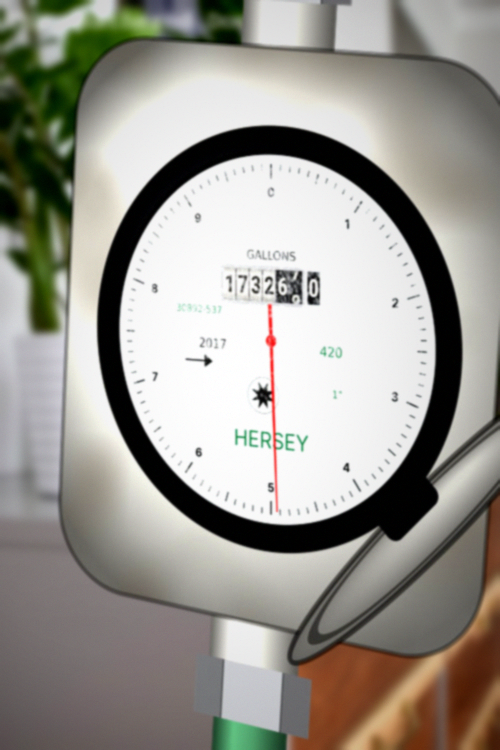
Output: **1732674.9** gal
